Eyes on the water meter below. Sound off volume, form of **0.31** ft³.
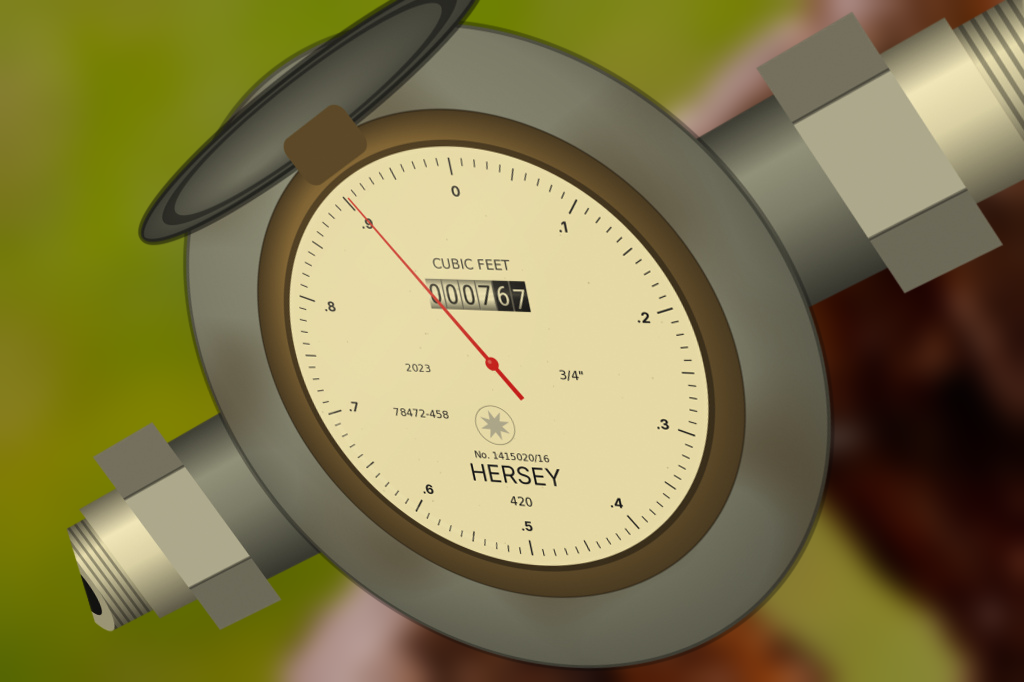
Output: **766.90** ft³
